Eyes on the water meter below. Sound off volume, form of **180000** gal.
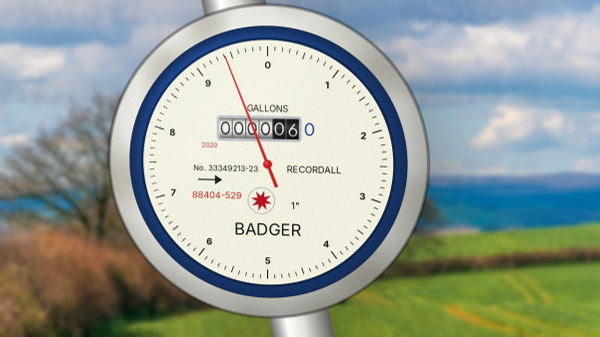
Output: **59.4** gal
